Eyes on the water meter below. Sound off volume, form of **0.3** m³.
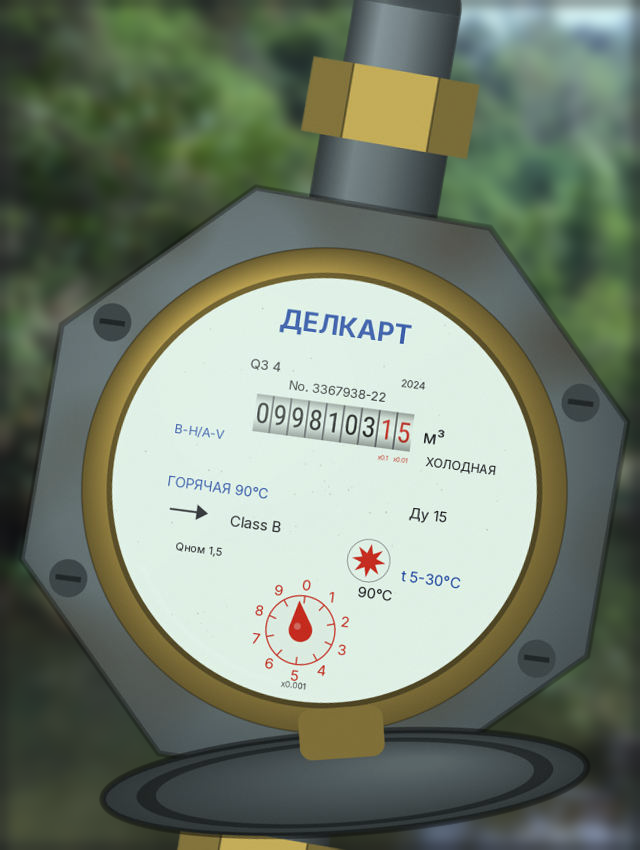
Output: **998103.149** m³
